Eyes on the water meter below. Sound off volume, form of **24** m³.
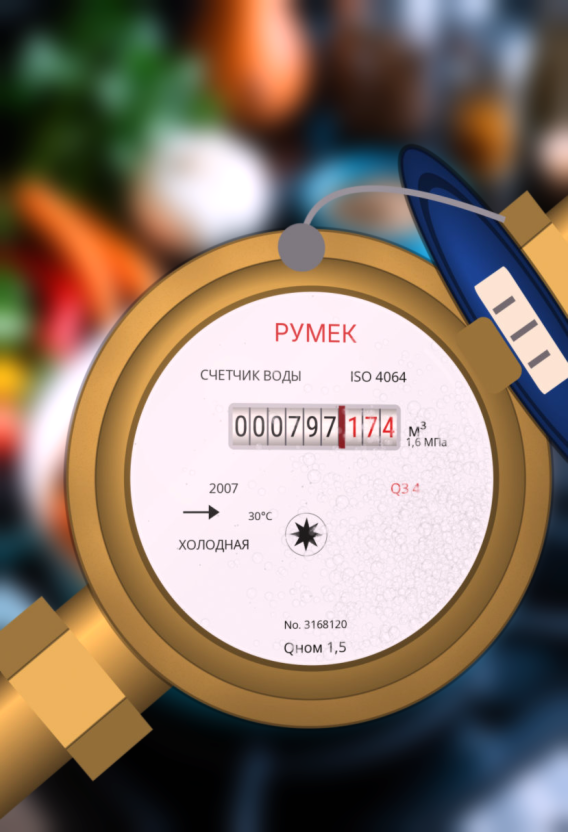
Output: **797.174** m³
